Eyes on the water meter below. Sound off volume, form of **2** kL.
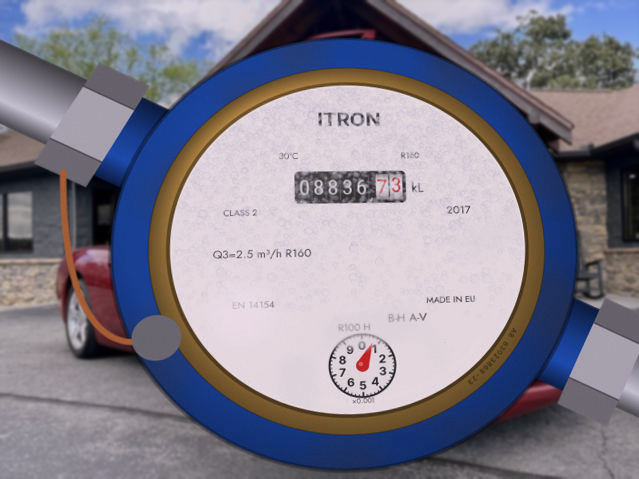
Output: **8836.730** kL
